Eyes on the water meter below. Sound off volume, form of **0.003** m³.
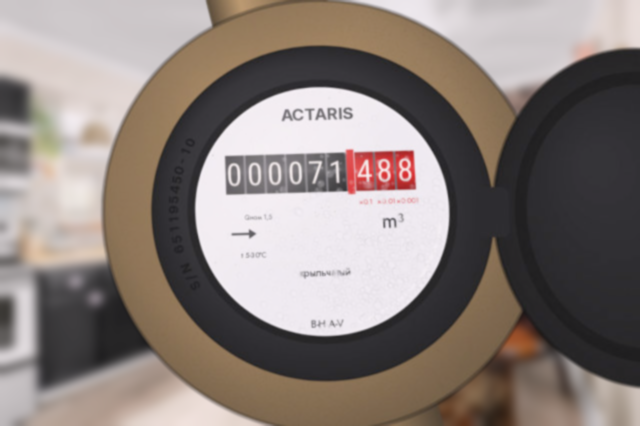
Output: **71.488** m³
